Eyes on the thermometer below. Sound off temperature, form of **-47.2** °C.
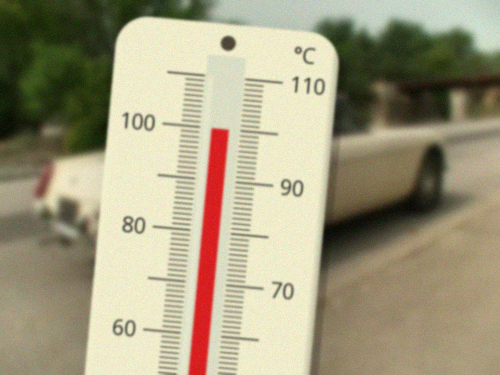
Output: **100** °C
